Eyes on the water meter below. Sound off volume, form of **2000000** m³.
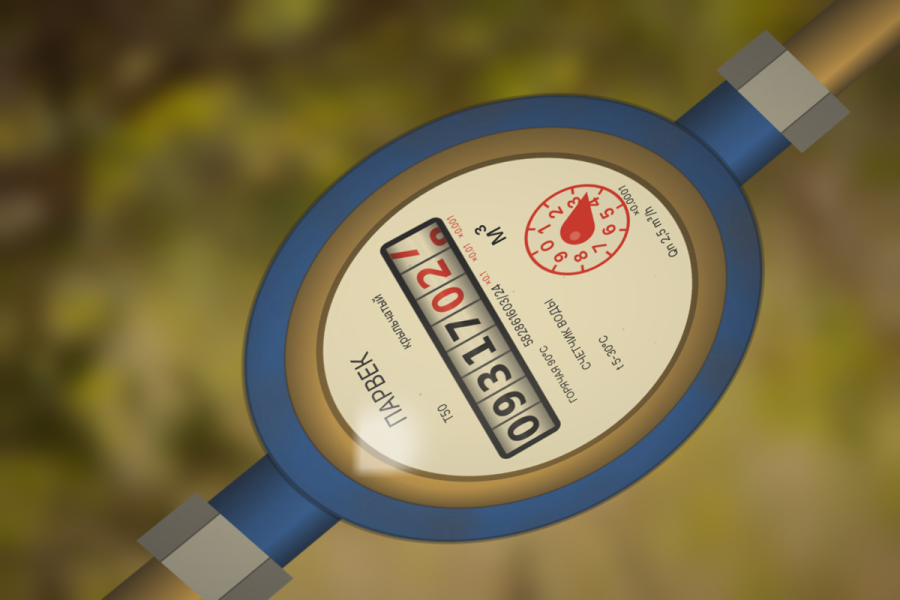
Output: **9317.0273** m³
